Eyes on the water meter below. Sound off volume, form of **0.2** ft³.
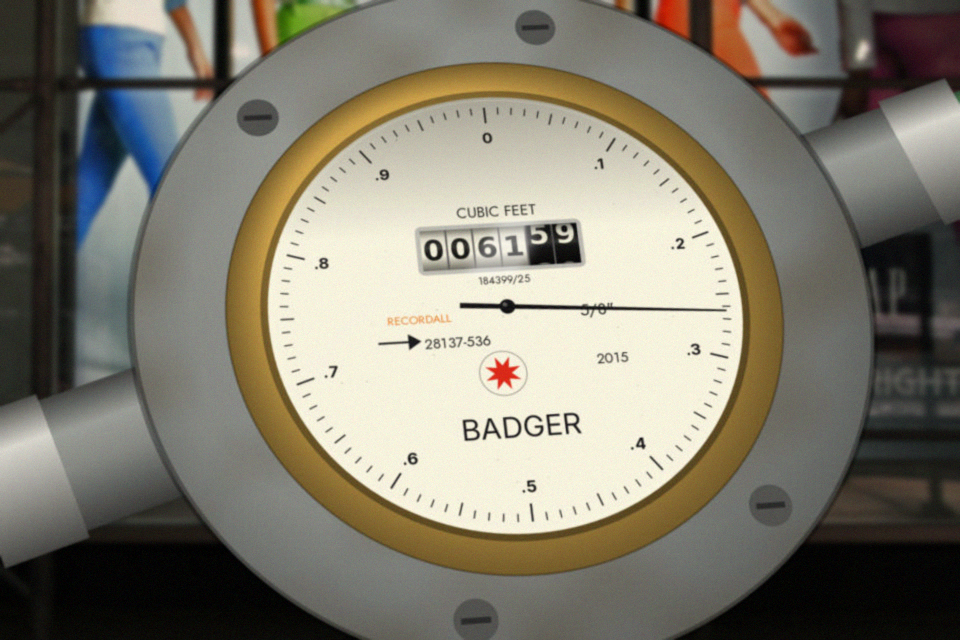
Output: **6159.26** ft³
